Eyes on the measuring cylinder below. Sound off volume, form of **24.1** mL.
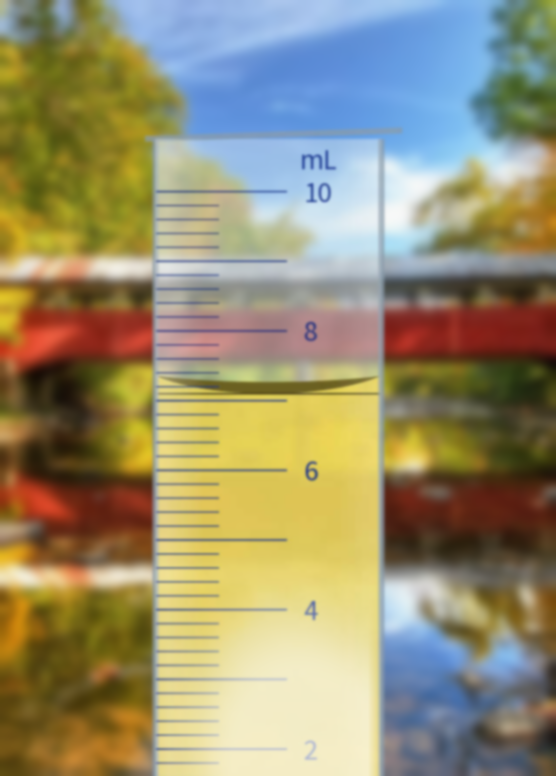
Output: **7.1** mL
